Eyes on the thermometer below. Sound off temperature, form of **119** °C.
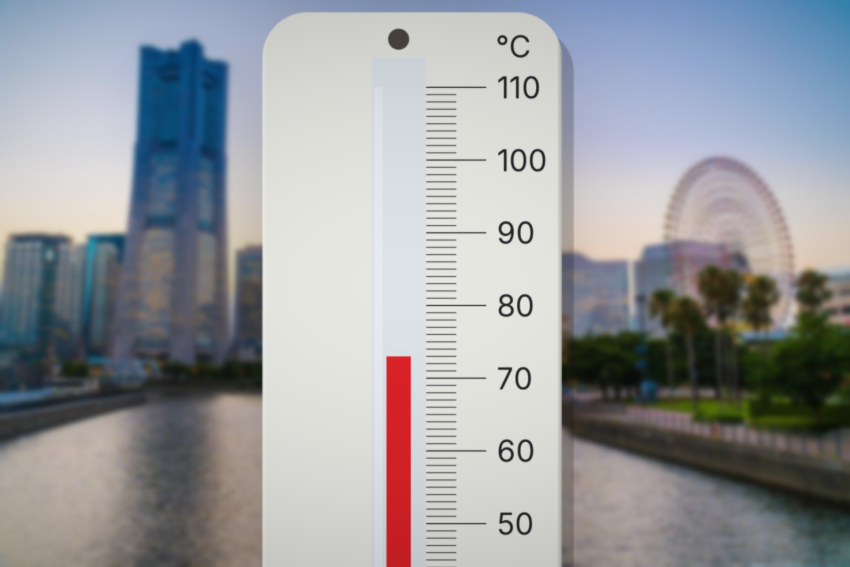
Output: **73** °C
